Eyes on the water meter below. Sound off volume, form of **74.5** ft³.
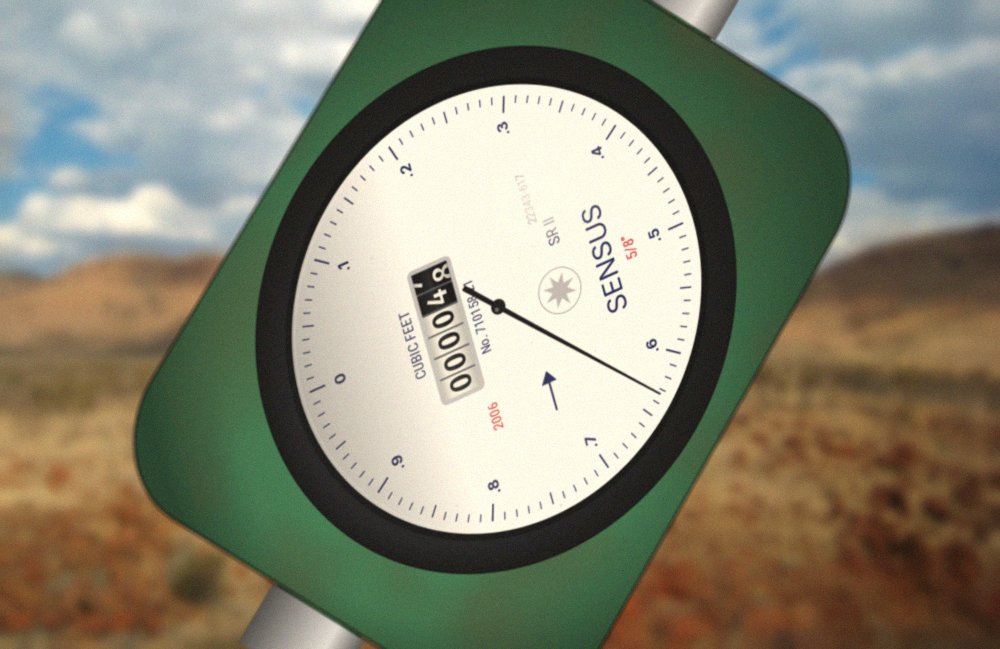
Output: **47.63** ft³
